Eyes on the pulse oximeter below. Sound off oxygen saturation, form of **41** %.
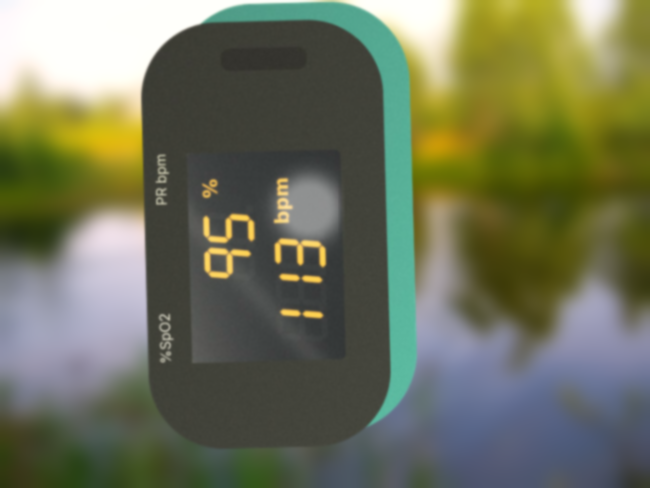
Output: **95** %
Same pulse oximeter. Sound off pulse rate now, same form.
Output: **113** bpm
